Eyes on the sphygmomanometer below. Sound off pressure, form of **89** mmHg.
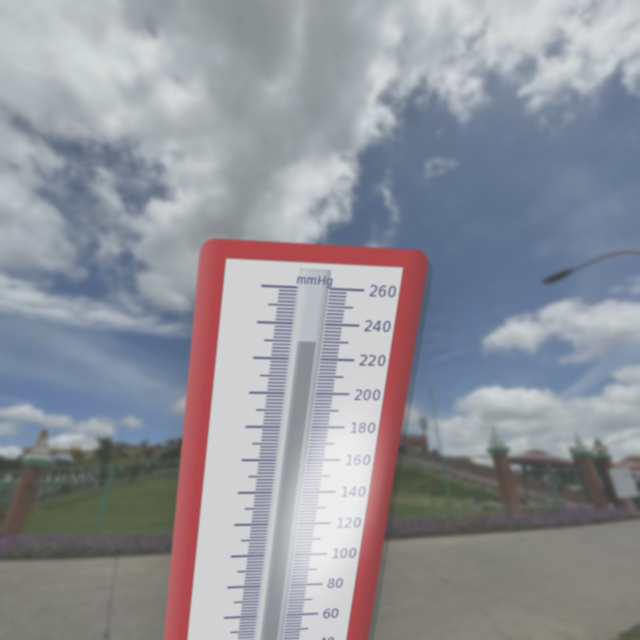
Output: **230** mmHg
